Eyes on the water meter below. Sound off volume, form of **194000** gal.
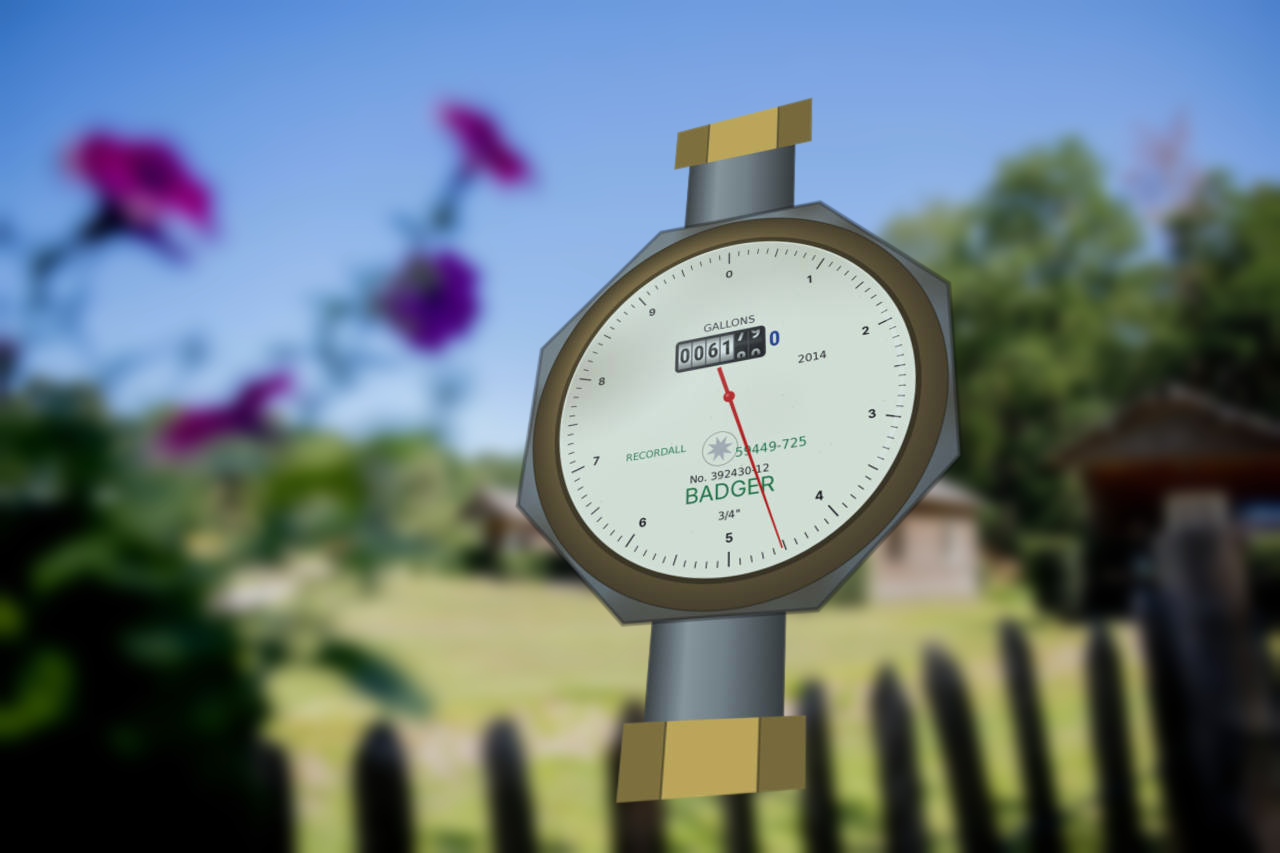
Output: **61794.5** gal
